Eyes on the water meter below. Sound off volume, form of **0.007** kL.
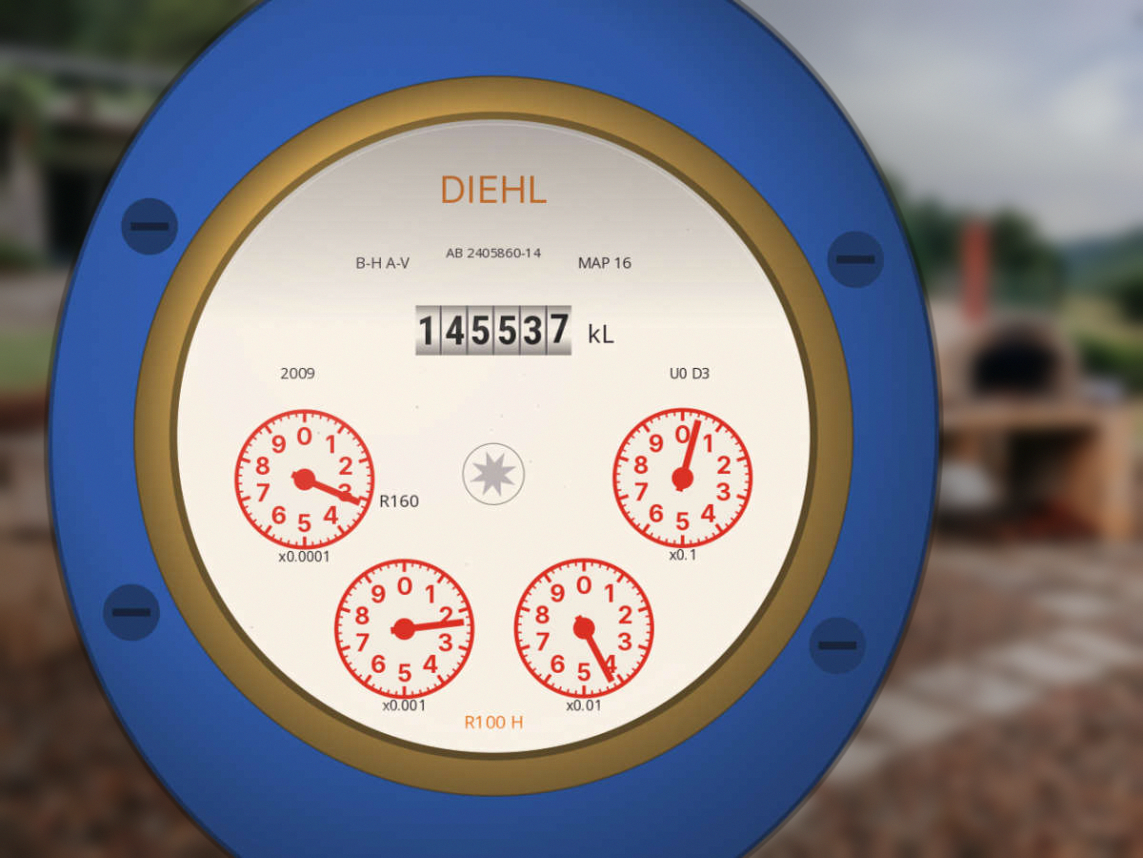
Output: **145537.0423** kL
